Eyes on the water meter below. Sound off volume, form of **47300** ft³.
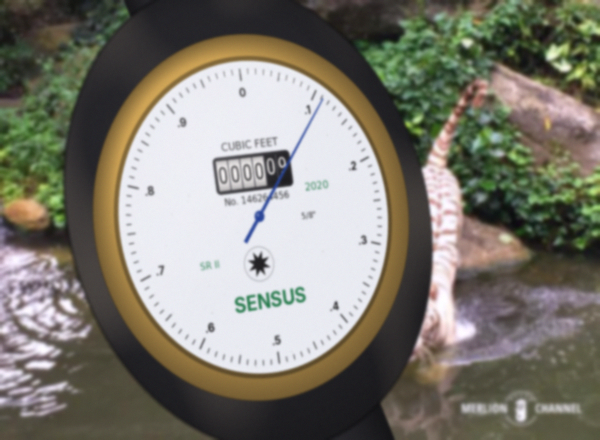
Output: **9.11** ft³
